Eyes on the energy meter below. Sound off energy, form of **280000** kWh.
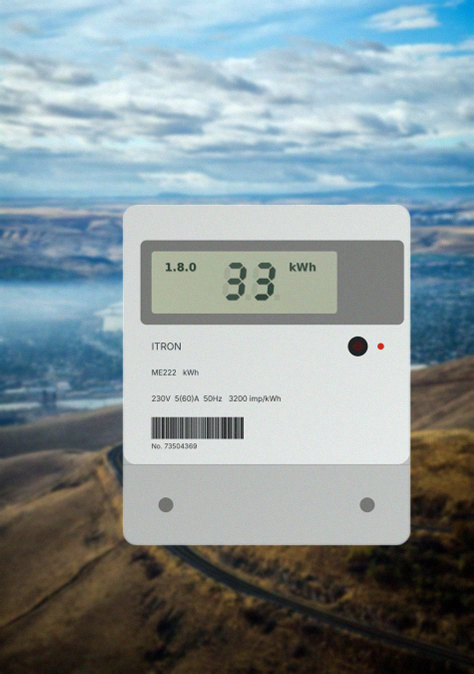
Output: **33** kWh
